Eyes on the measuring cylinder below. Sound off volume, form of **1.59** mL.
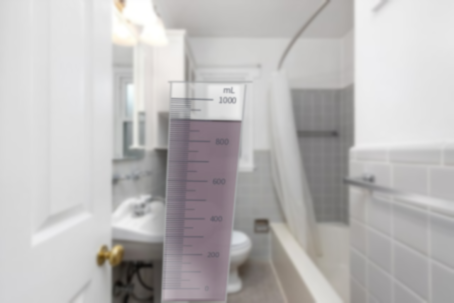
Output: **900** mL
